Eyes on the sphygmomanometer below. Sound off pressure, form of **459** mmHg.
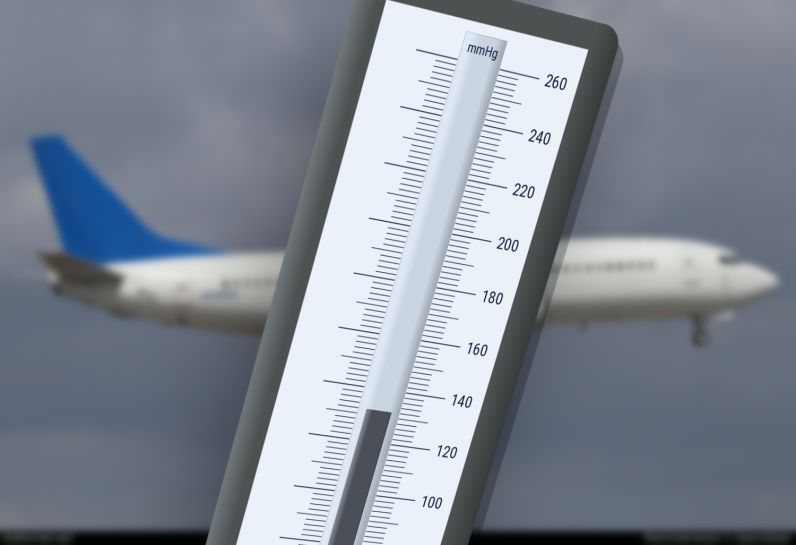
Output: **132** mmHg
